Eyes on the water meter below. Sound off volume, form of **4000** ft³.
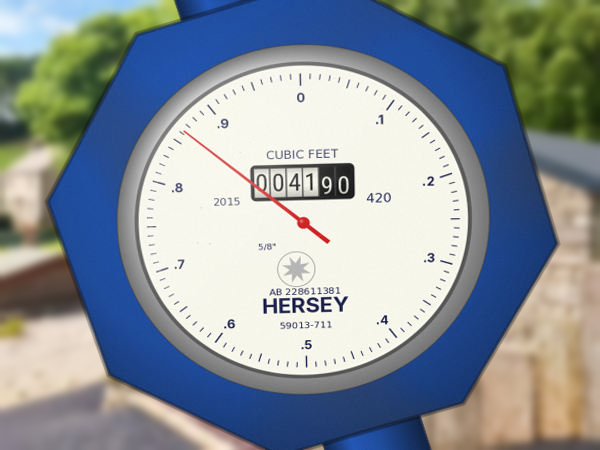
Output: **4189.86** ft³
